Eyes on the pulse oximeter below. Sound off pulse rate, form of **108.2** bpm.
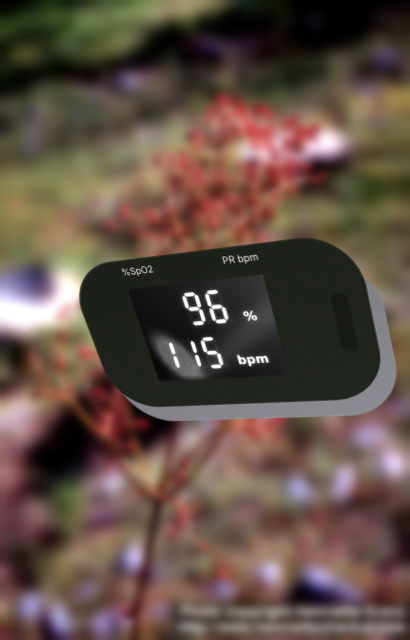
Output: **115** bpm
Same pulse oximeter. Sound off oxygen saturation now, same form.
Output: **96** %
